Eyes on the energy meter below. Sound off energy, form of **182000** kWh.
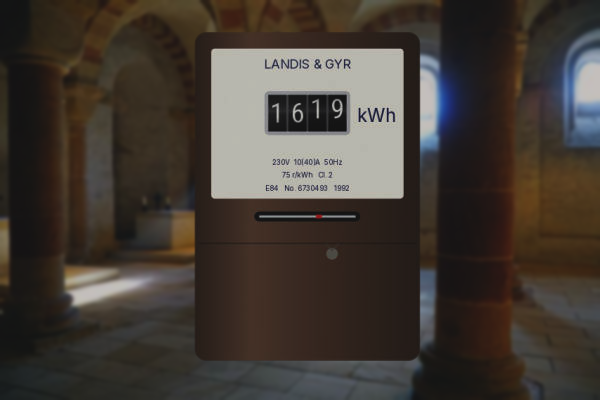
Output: **1619** kWh
